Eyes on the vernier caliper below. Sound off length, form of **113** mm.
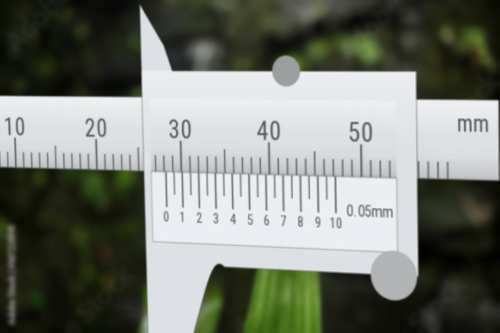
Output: **28.2** mm
